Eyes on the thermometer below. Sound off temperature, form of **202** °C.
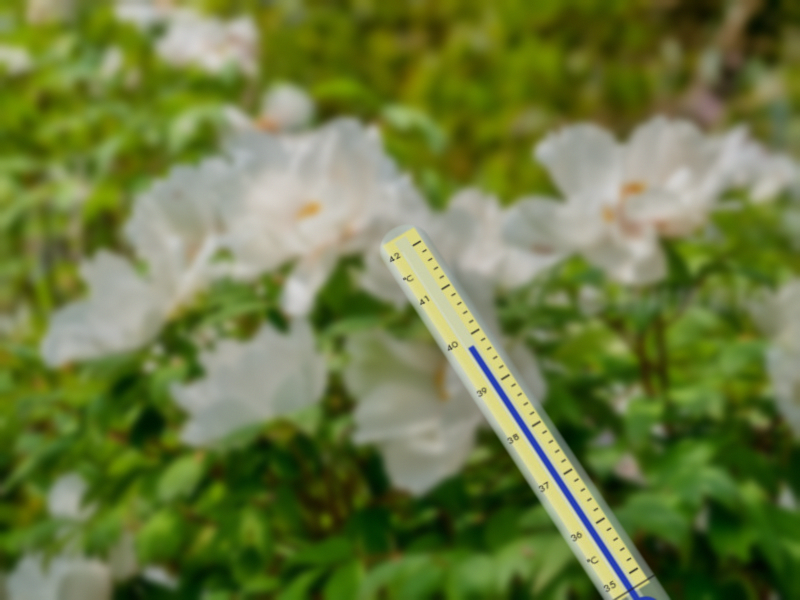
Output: **39.8** °C
